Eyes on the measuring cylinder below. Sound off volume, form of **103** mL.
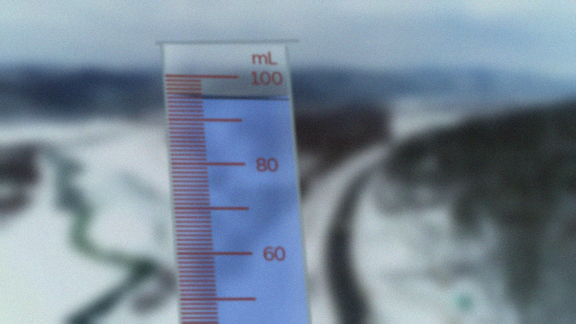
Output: **95** mL
